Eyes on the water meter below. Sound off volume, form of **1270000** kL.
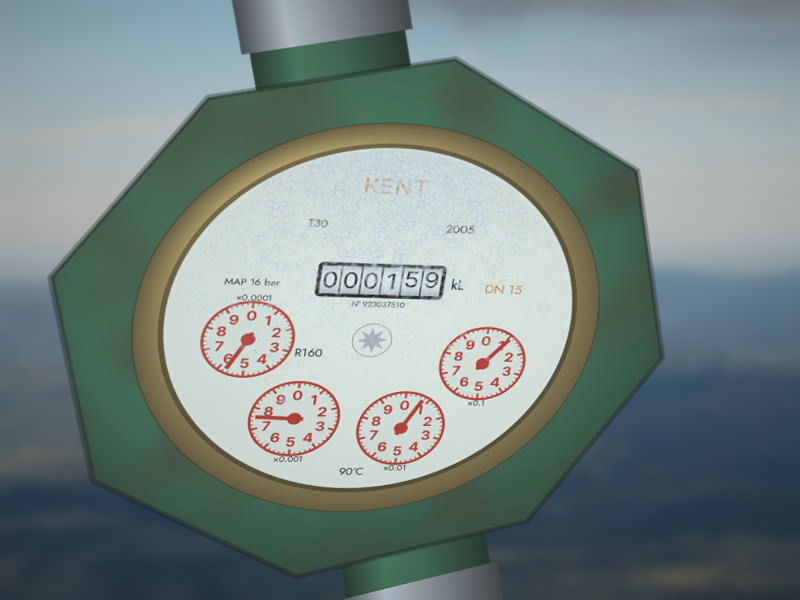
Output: **159.1075** kL
